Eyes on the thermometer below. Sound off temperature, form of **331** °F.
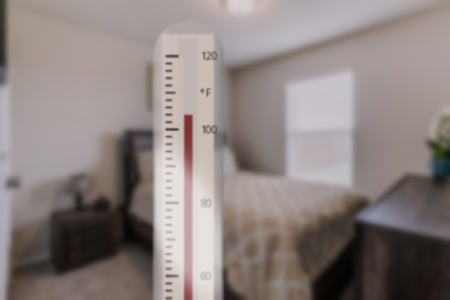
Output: **104** °F
